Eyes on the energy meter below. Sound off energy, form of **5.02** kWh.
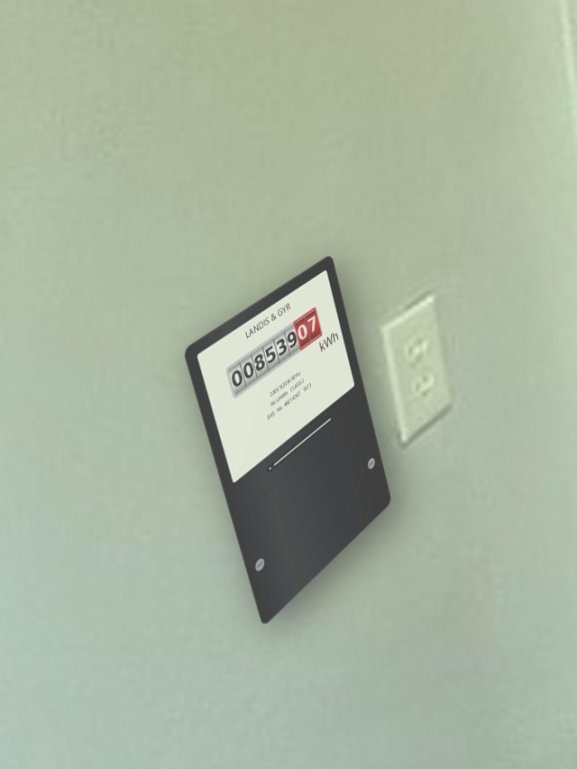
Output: **8539.07** kWh
